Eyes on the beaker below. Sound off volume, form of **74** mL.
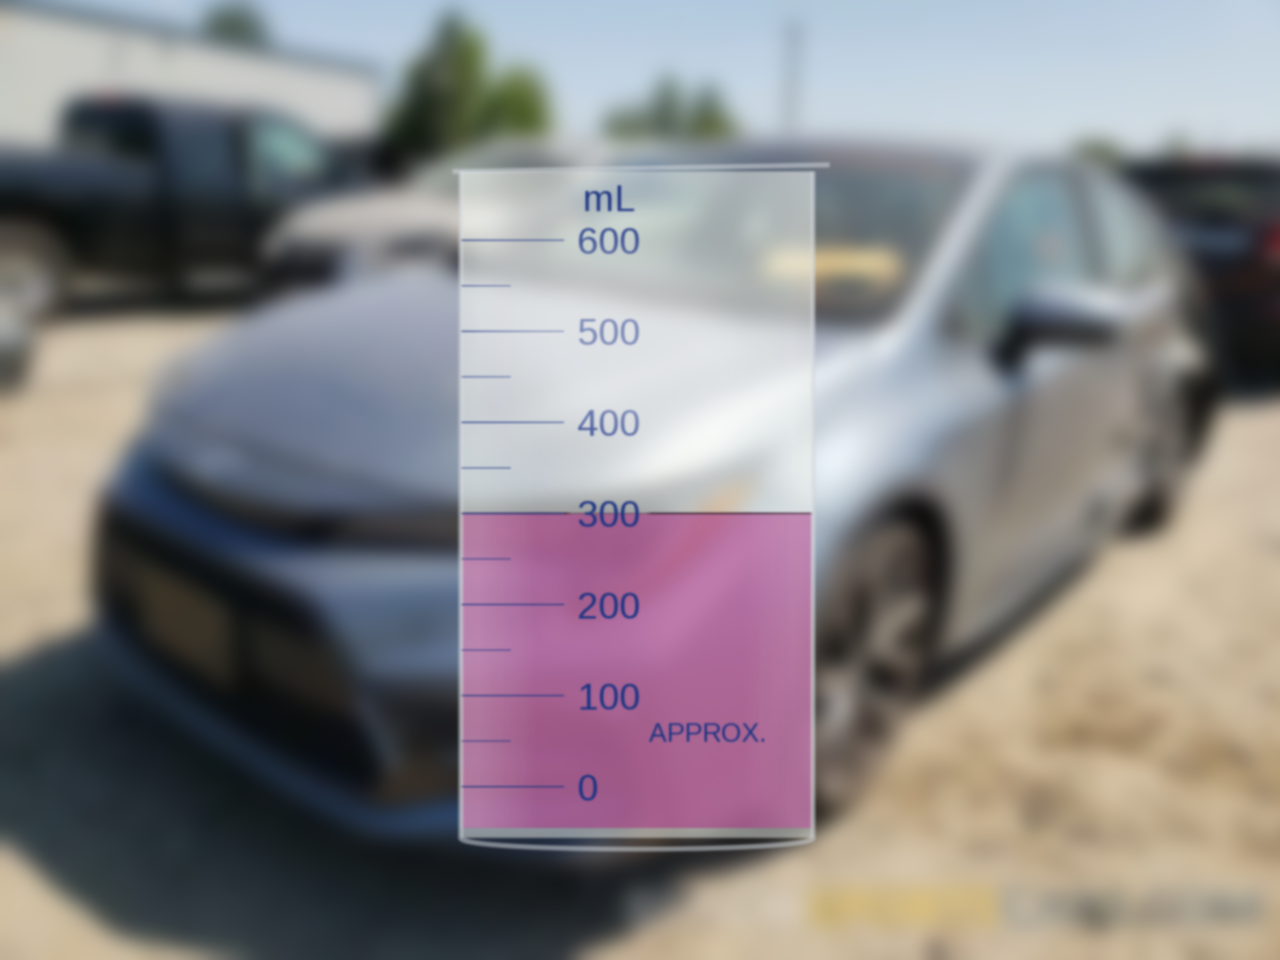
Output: **300** mL
